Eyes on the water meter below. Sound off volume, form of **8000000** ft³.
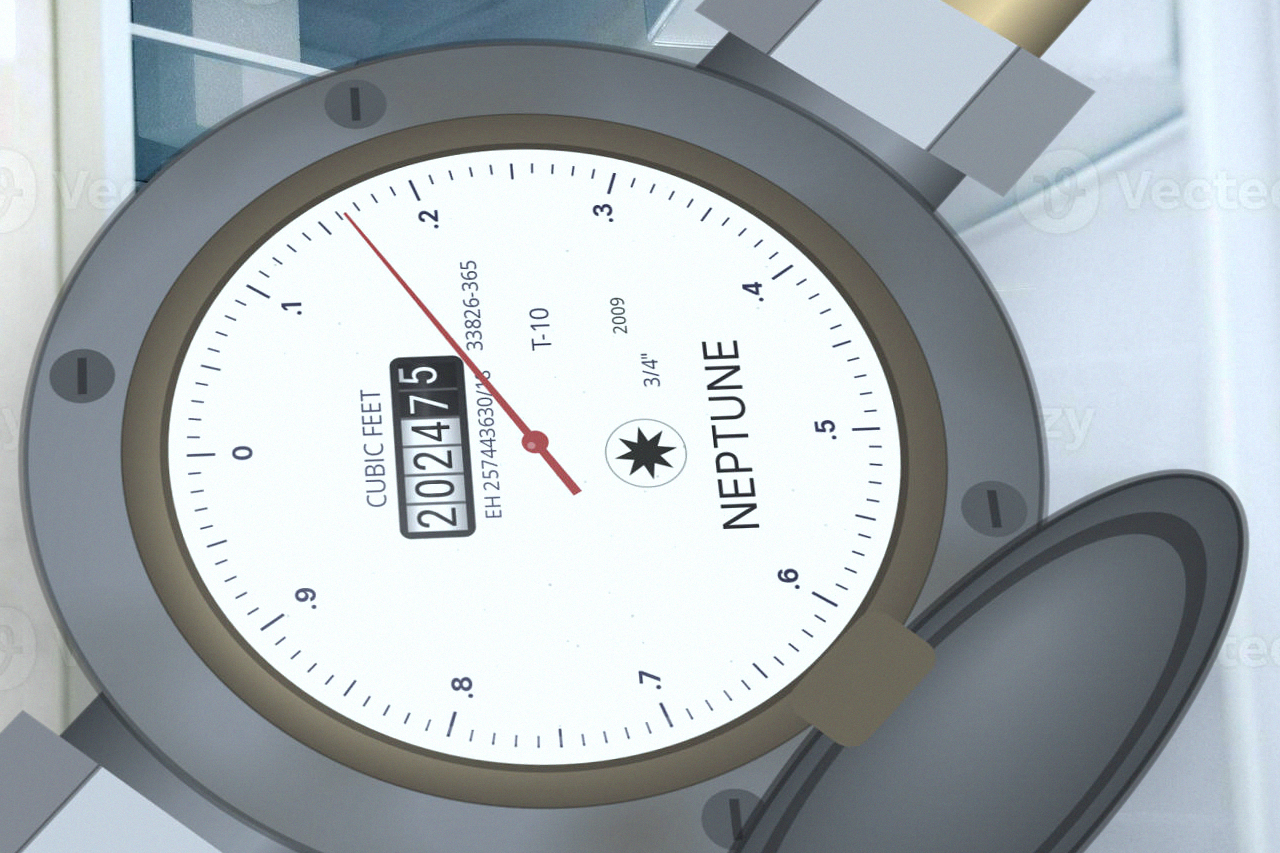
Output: **202475.16** ft³
